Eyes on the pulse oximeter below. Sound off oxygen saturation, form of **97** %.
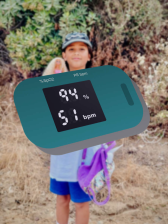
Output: **94** %
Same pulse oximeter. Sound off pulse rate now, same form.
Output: **51** bpm
